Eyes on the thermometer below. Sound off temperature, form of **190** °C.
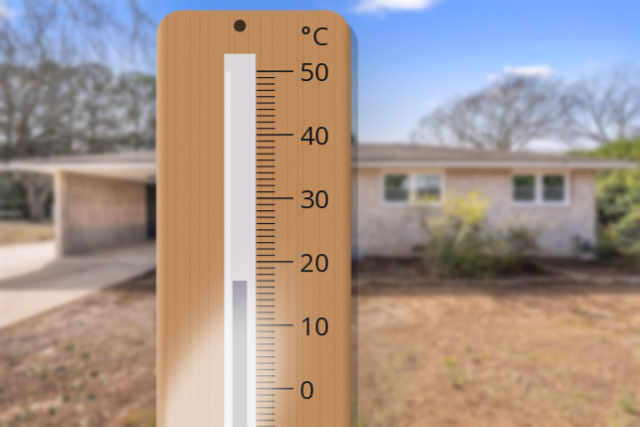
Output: **17** °C
